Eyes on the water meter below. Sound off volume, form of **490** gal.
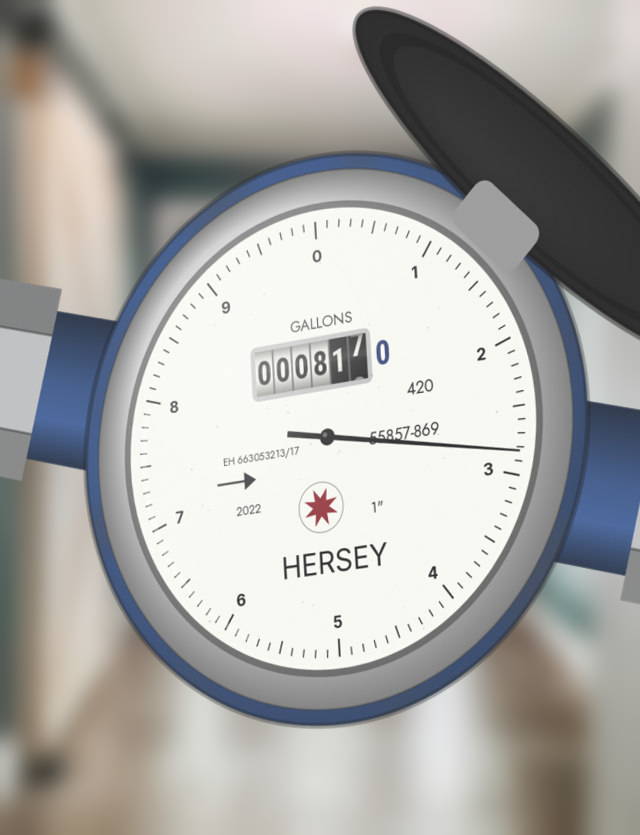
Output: **8172.8** gal
